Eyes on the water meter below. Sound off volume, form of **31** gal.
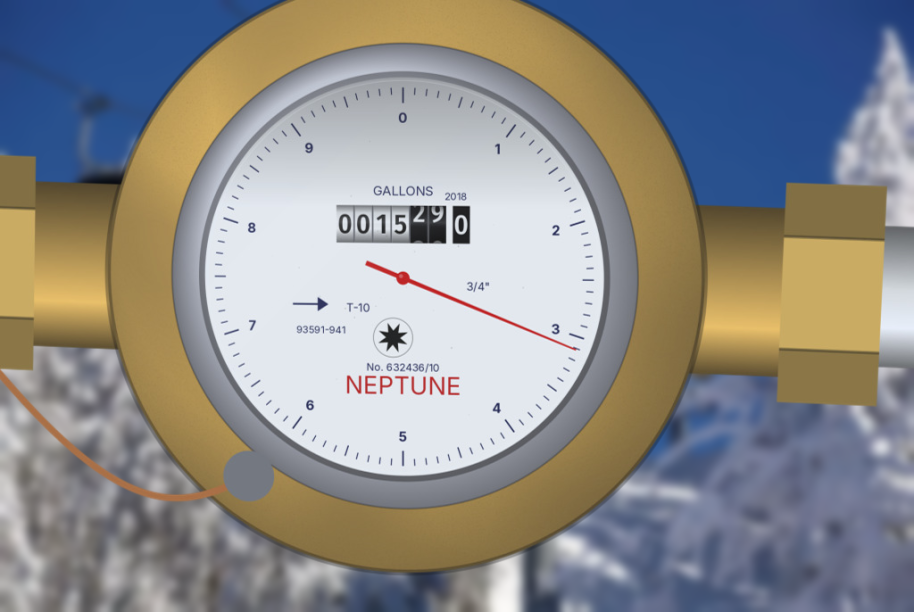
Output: **15293.1** gal
